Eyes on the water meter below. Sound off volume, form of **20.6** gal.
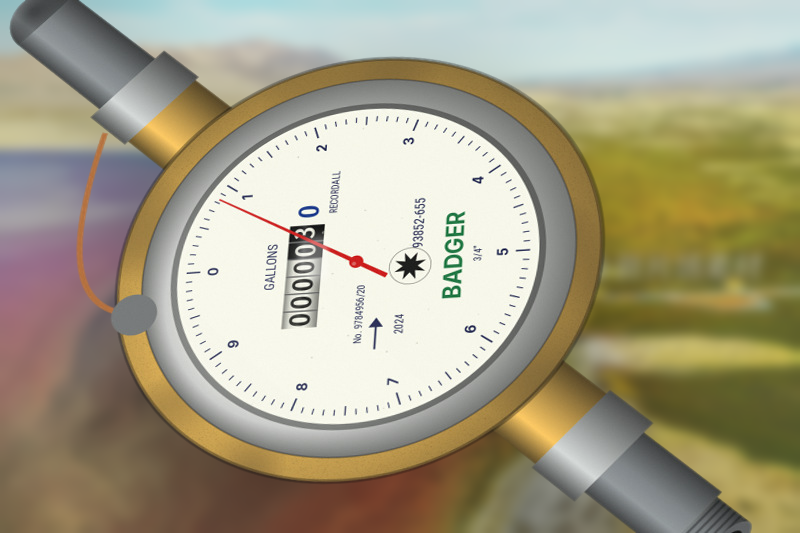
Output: **30.8** gal
